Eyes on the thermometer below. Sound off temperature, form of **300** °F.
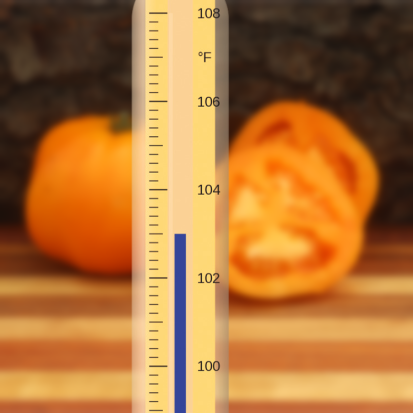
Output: **103** °F
